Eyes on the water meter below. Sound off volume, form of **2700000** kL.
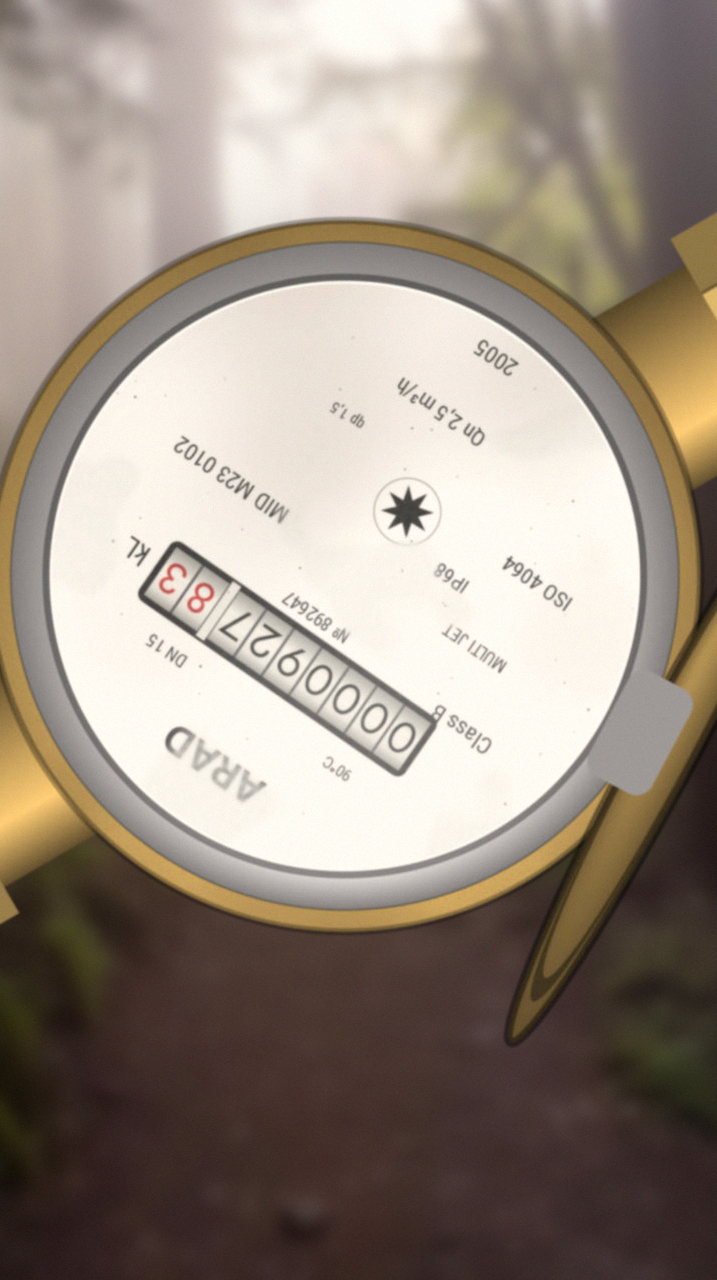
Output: **927.83** kL
